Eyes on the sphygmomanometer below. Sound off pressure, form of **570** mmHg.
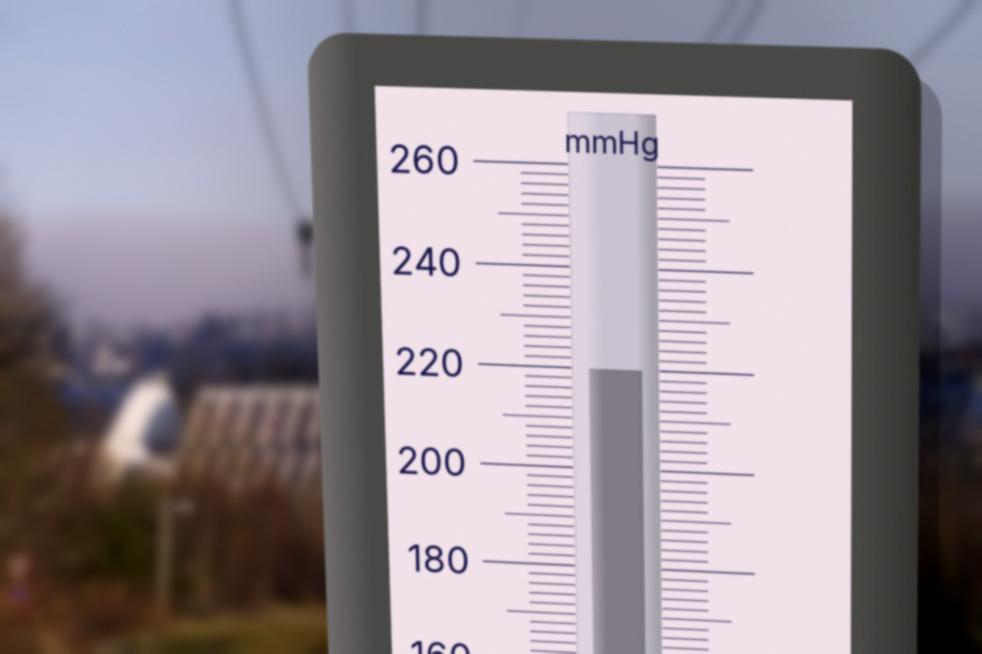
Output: **220** mmHg
